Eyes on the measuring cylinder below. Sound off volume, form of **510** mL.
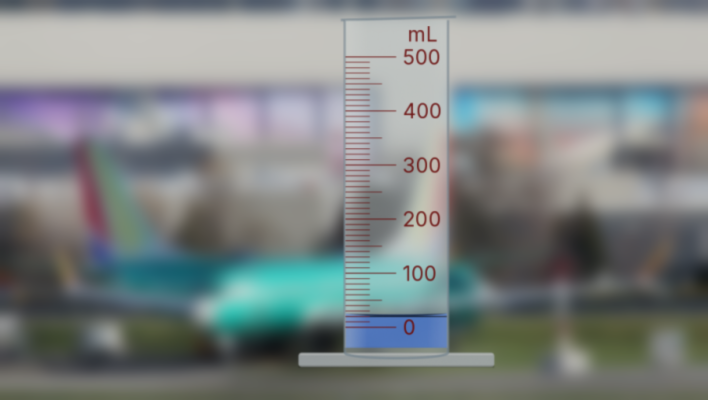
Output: **20** mL
